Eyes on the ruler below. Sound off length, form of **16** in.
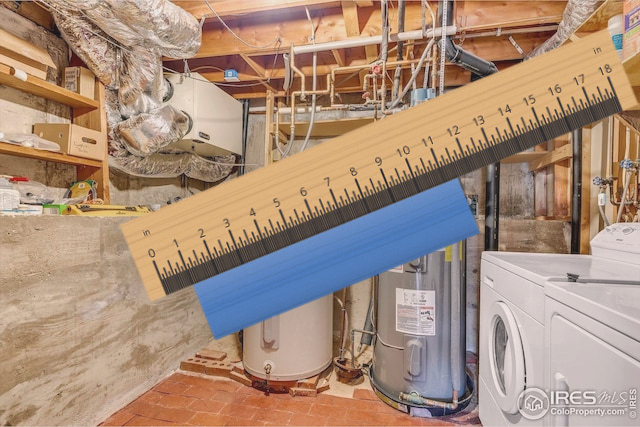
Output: **10.5** in
